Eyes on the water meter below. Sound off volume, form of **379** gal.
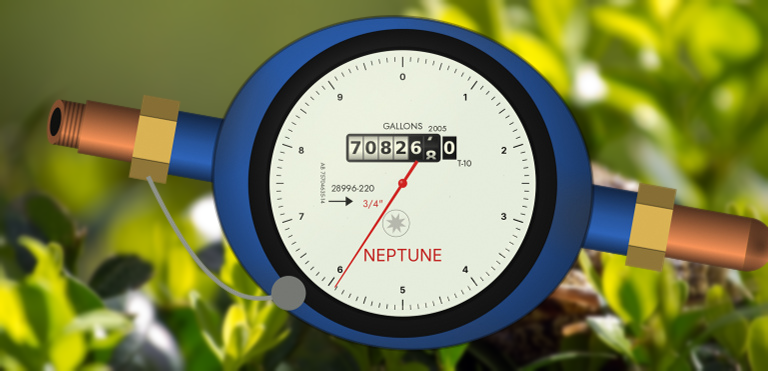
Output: **7082675.9** gal
